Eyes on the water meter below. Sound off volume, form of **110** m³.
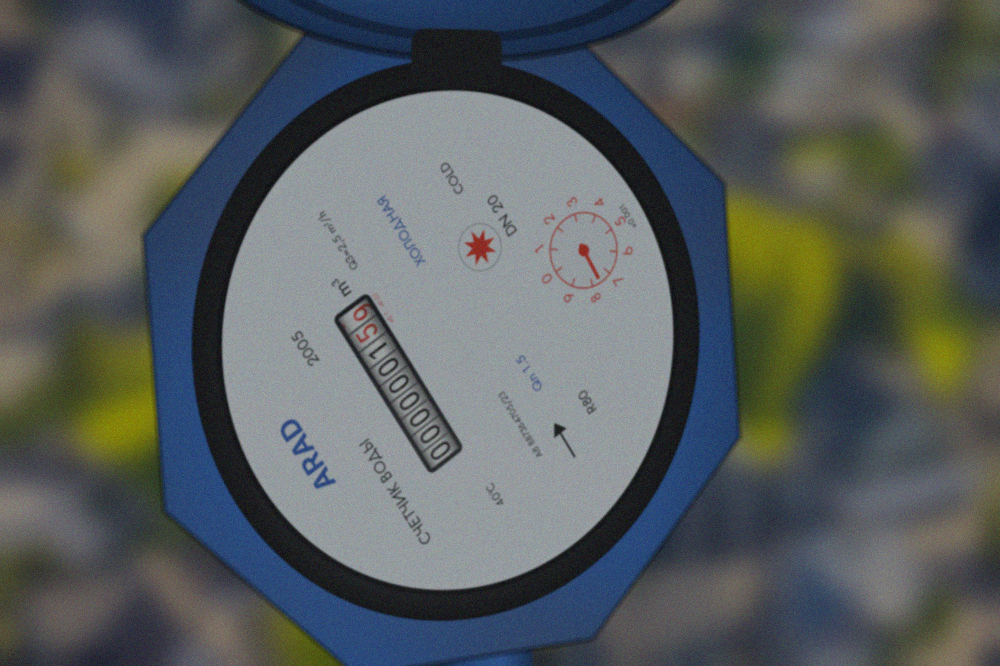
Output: **1.587** m³
